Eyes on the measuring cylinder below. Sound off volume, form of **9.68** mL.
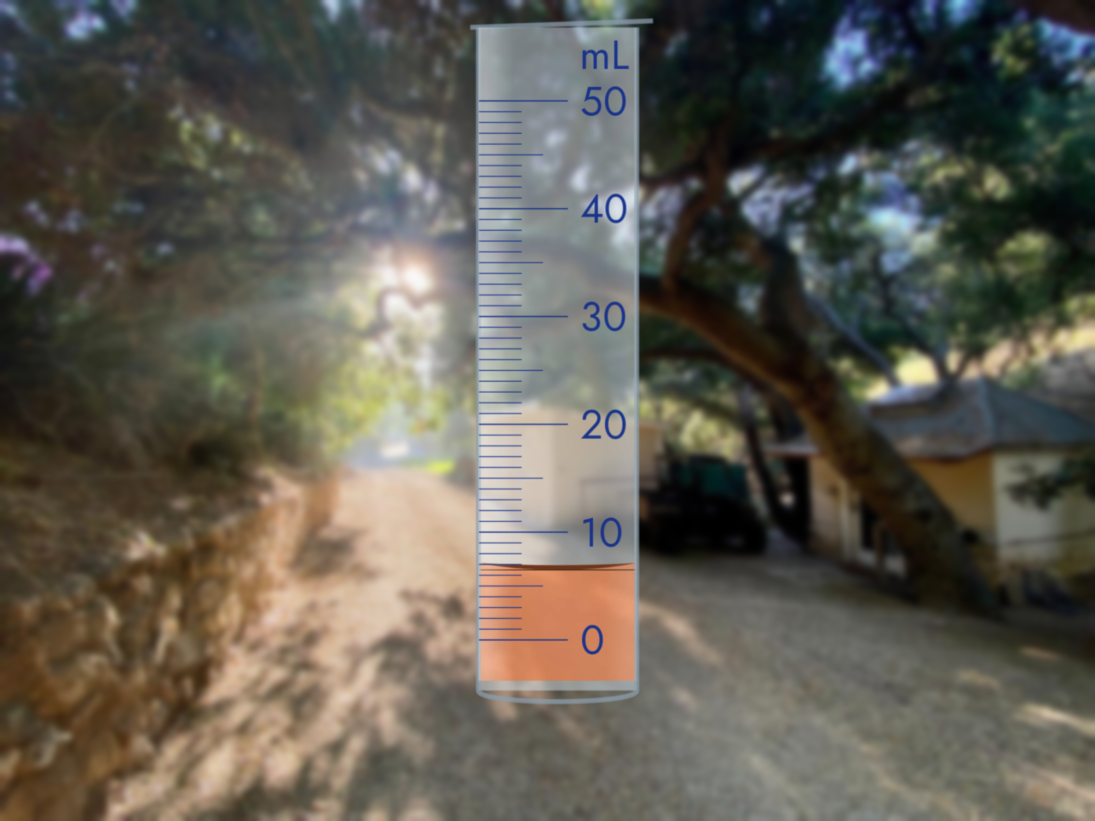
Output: **6.5** mL
